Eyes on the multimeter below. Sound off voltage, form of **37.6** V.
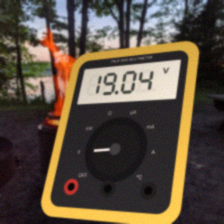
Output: **19.04** V
